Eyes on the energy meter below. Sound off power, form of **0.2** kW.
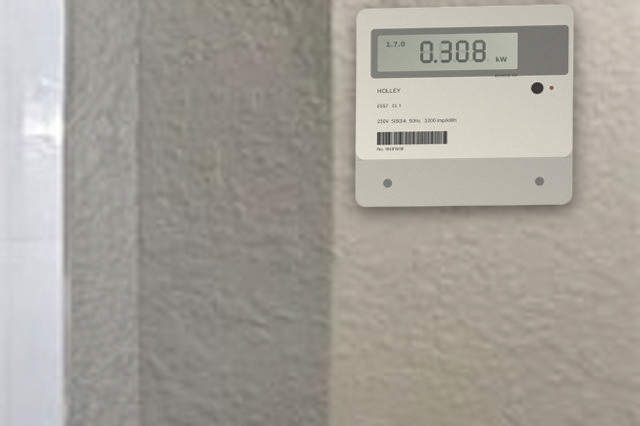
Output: **0.308** kW
